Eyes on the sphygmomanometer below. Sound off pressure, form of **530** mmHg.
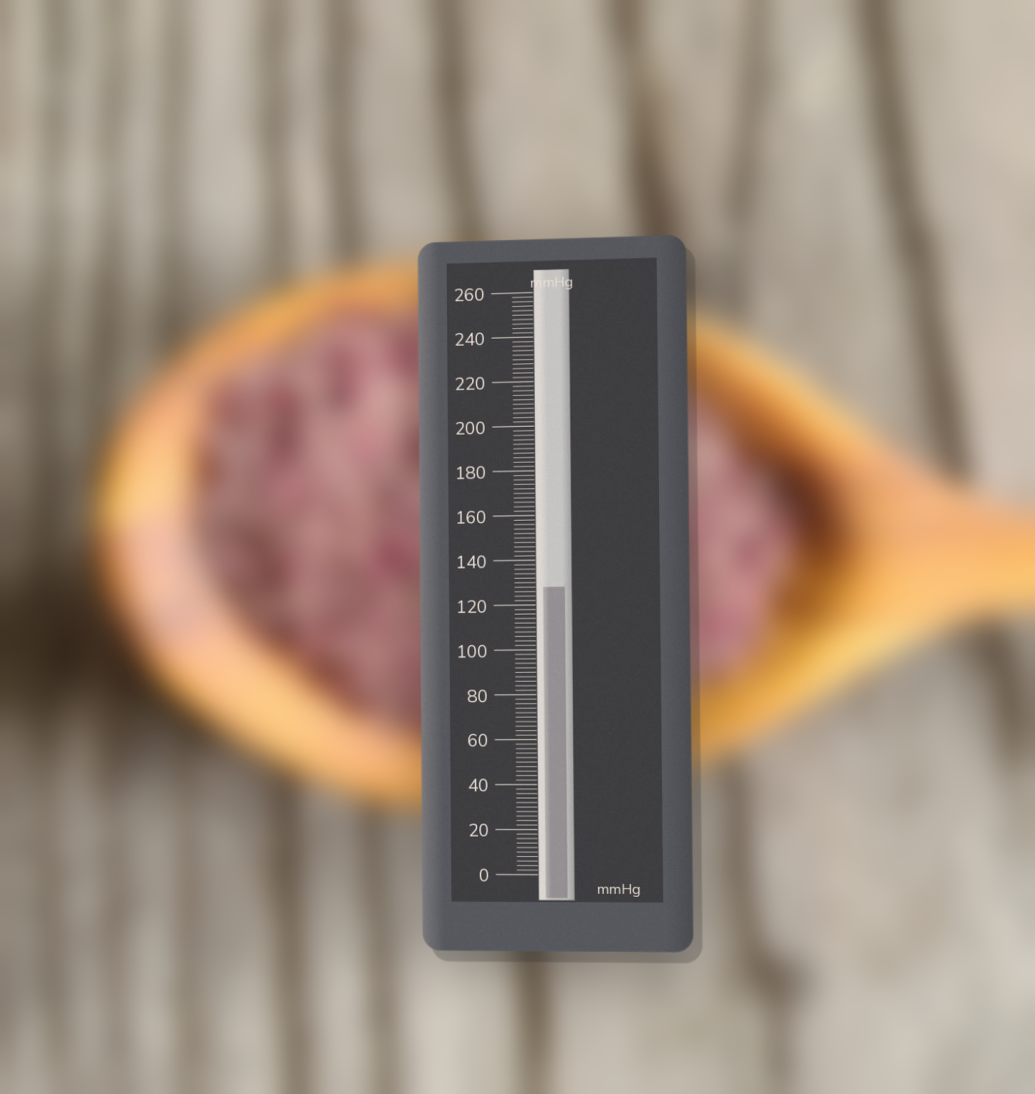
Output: **128** mmHg
